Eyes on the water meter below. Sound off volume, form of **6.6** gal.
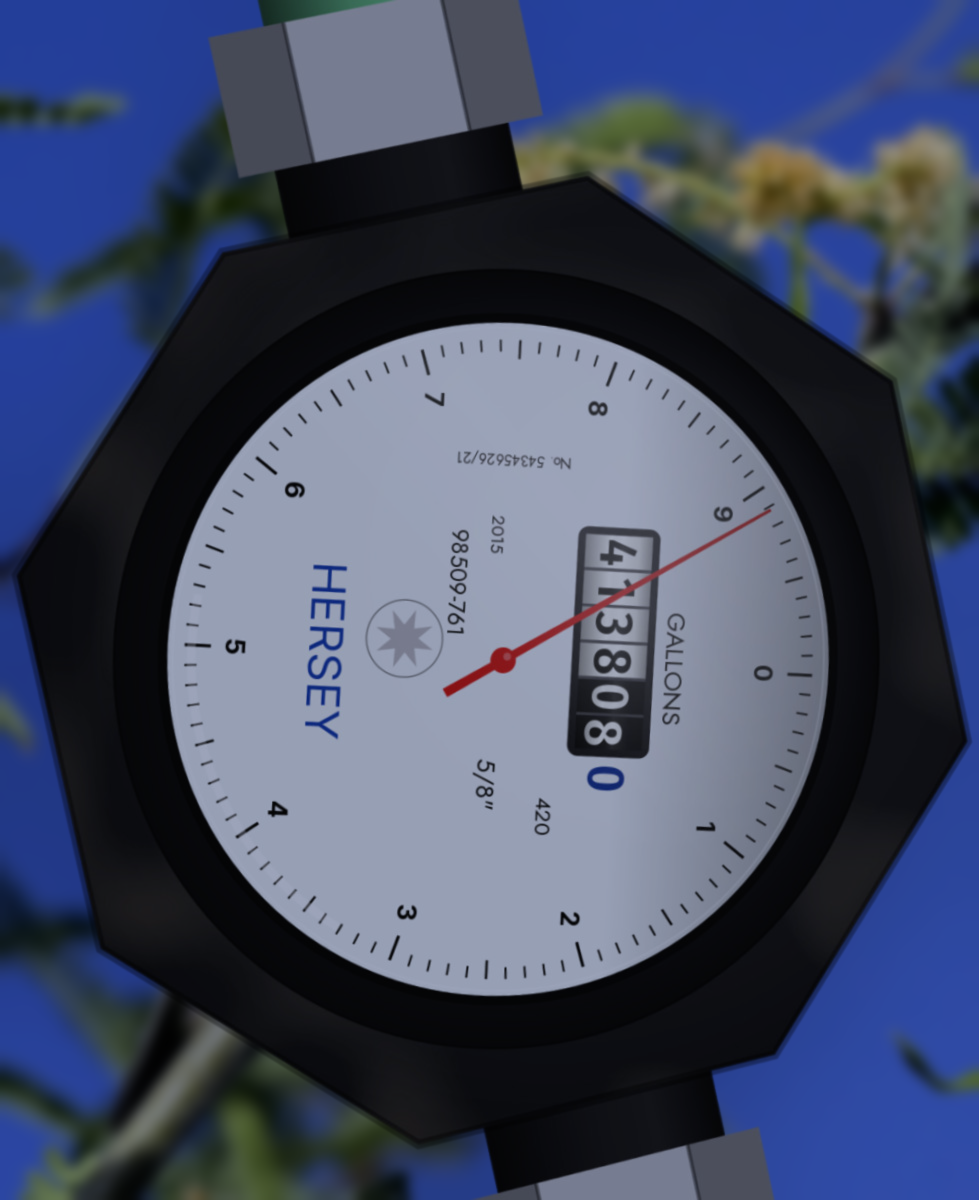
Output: **4138079.1** gal
